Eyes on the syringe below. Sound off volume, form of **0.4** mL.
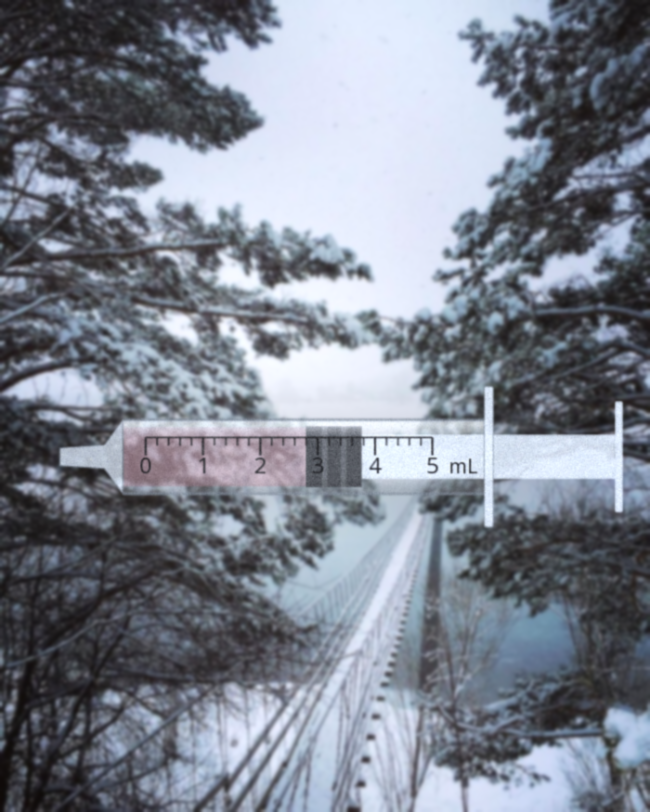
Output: **2.8** mL
